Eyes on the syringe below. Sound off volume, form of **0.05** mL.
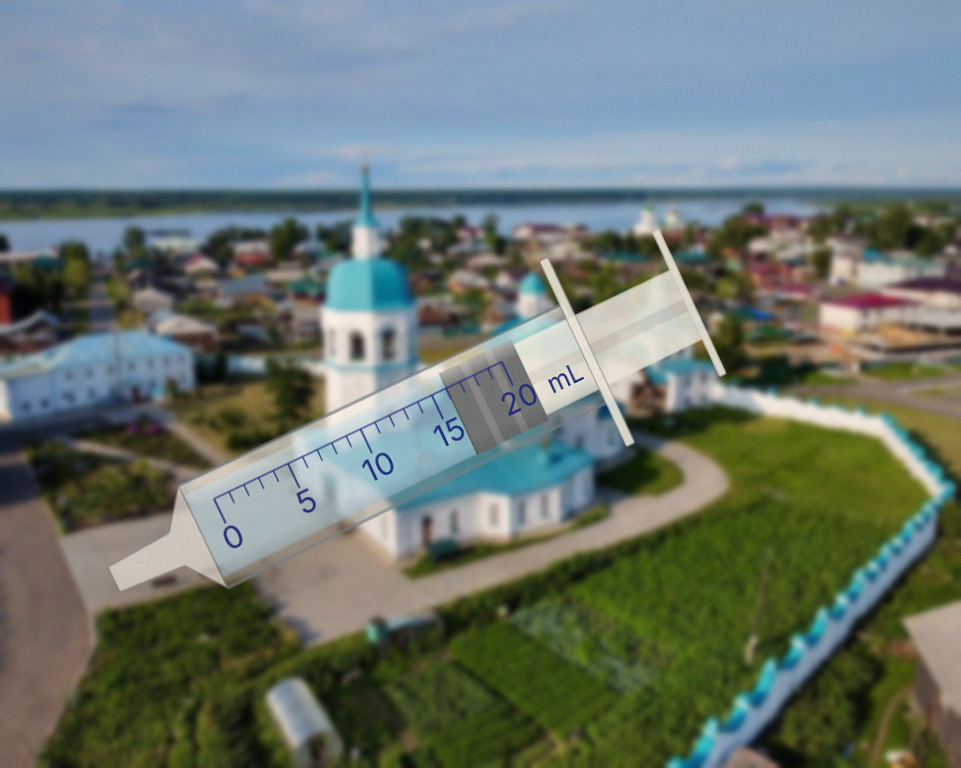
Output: **16** mL
